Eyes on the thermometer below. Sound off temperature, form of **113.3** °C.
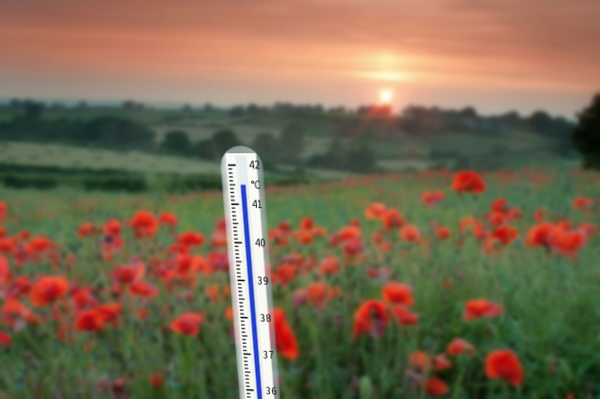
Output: **41.5** °C
